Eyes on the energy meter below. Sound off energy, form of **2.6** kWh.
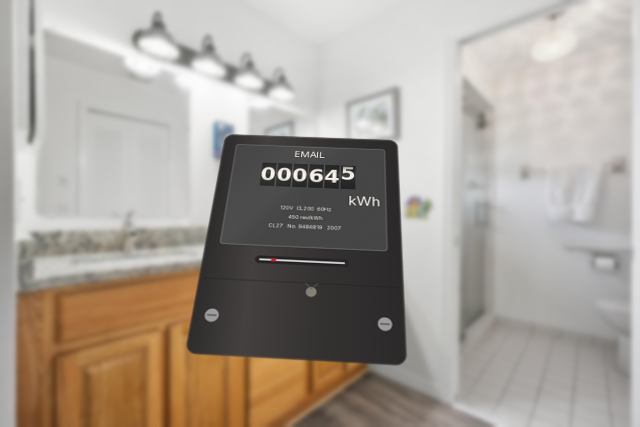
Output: **645** kWh
